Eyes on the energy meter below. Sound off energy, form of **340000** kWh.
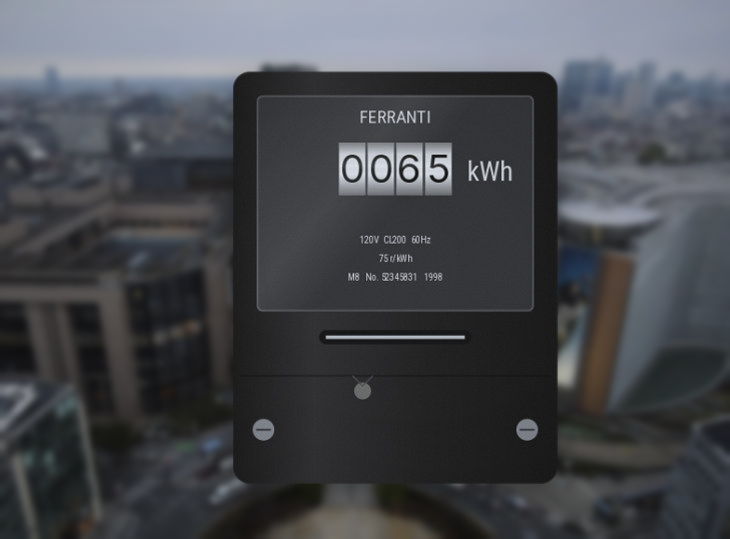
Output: **65** kWh
